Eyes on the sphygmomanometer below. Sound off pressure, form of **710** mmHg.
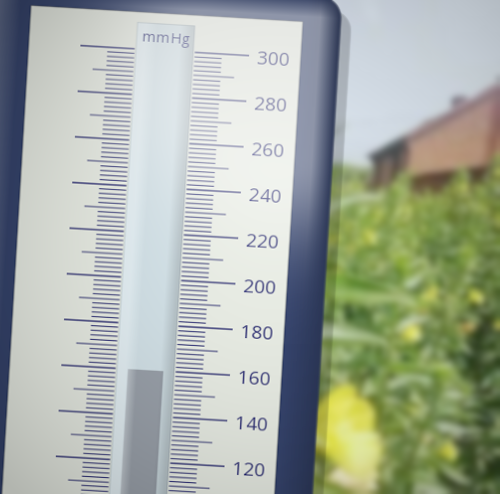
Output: **160** mmHg
